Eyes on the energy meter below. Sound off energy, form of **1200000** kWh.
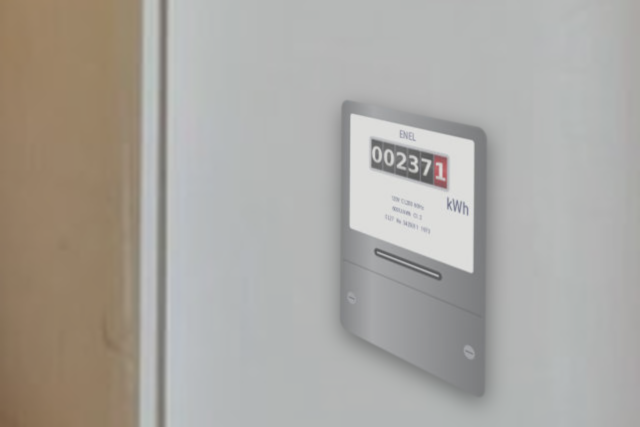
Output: **237.1** kWh
